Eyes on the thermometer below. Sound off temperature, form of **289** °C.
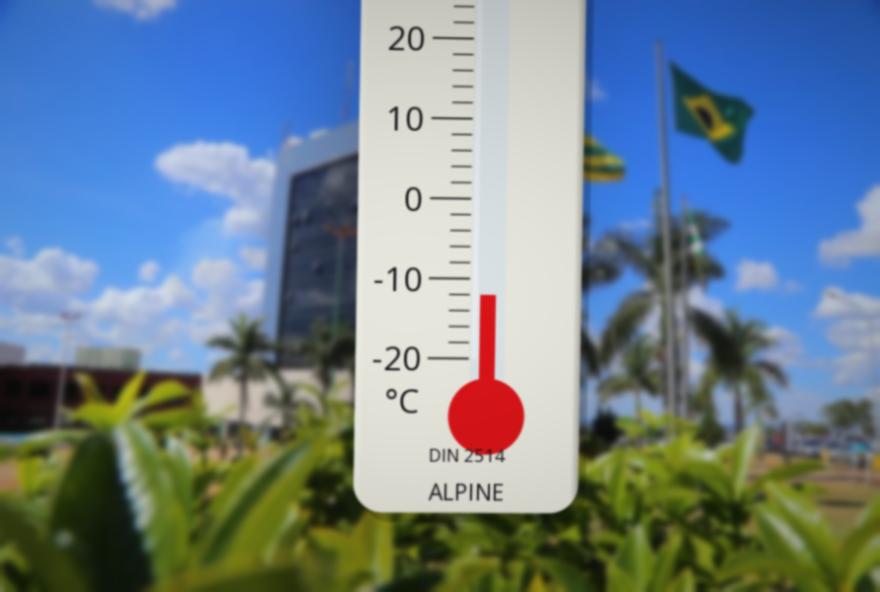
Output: **-12** °C
